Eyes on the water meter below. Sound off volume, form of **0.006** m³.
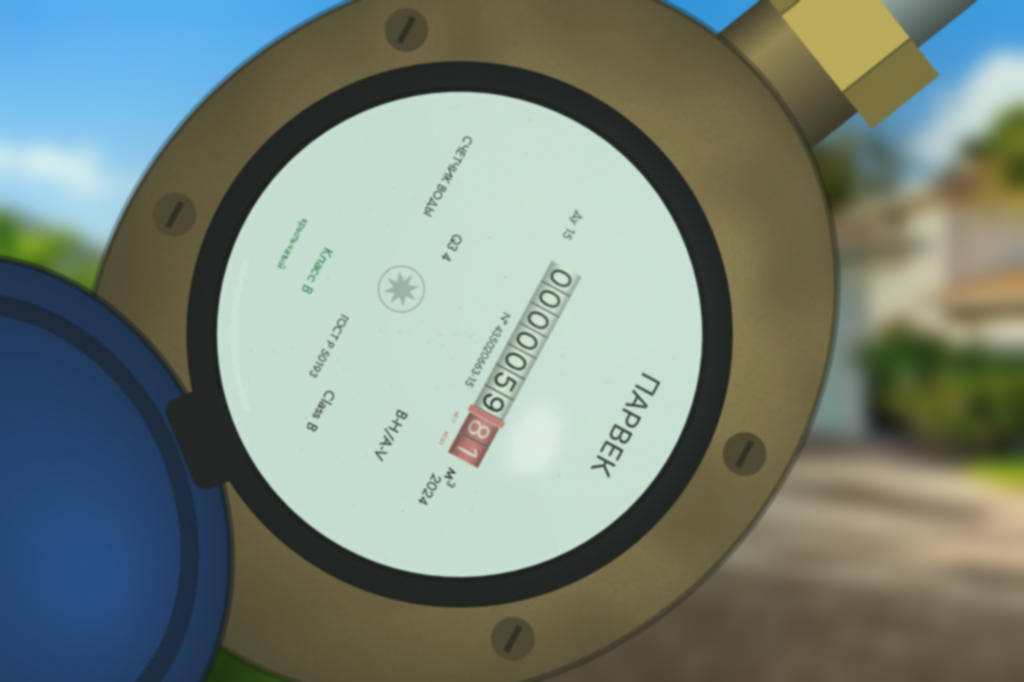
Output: **59.81** m³
